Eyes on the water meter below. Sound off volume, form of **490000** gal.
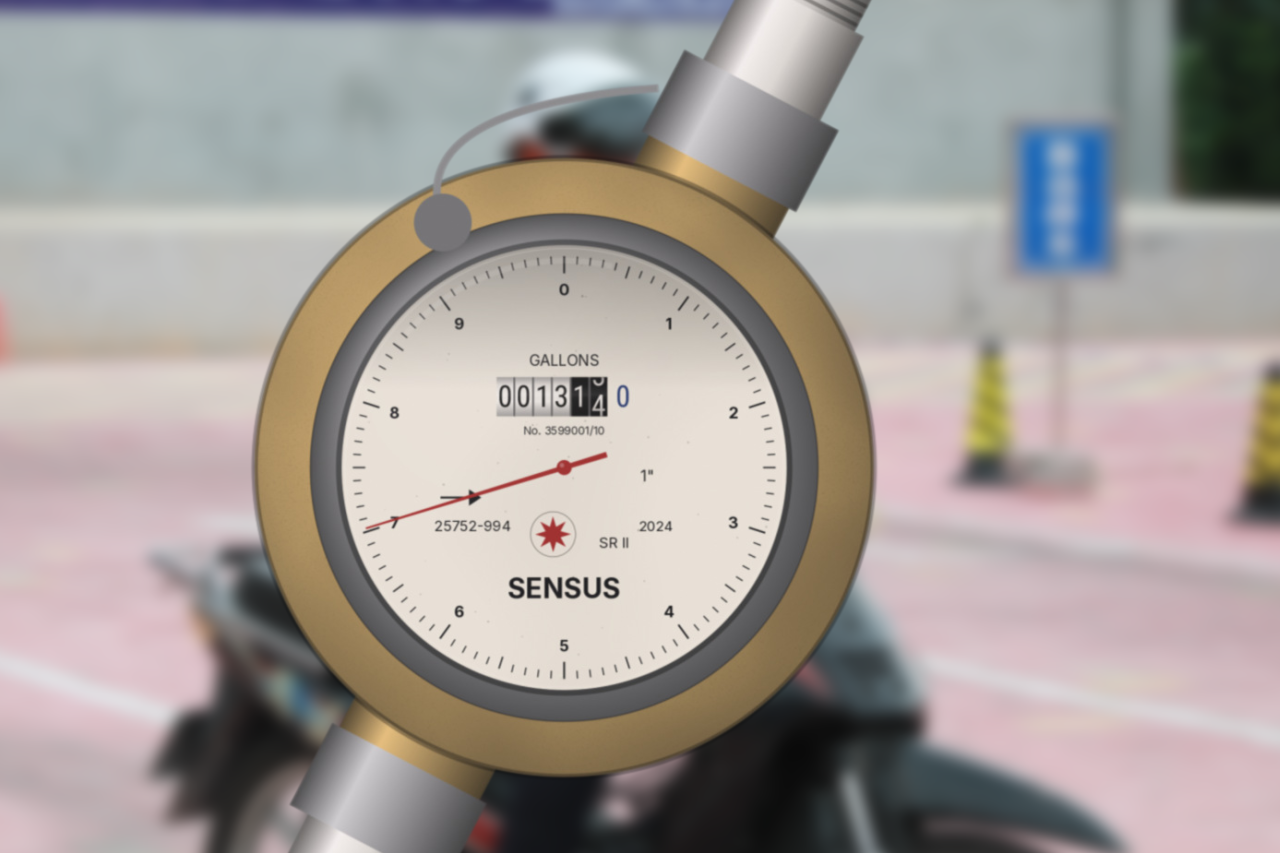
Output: **13137.0** gal
